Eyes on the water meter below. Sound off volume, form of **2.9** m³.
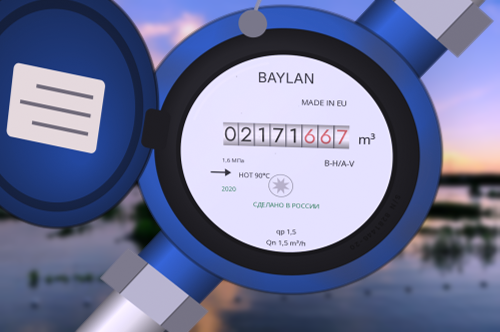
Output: **2171.667** m³
